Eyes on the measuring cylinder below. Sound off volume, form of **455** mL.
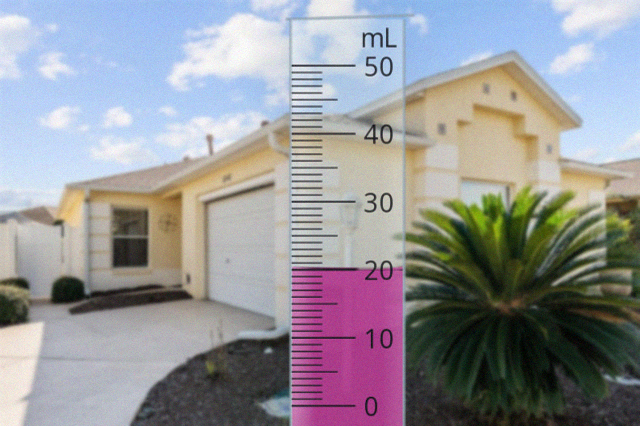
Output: **20** mL
